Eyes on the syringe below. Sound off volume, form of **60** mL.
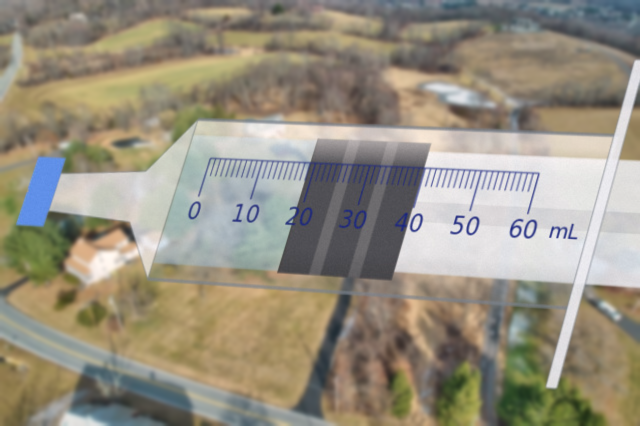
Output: **19** mL
